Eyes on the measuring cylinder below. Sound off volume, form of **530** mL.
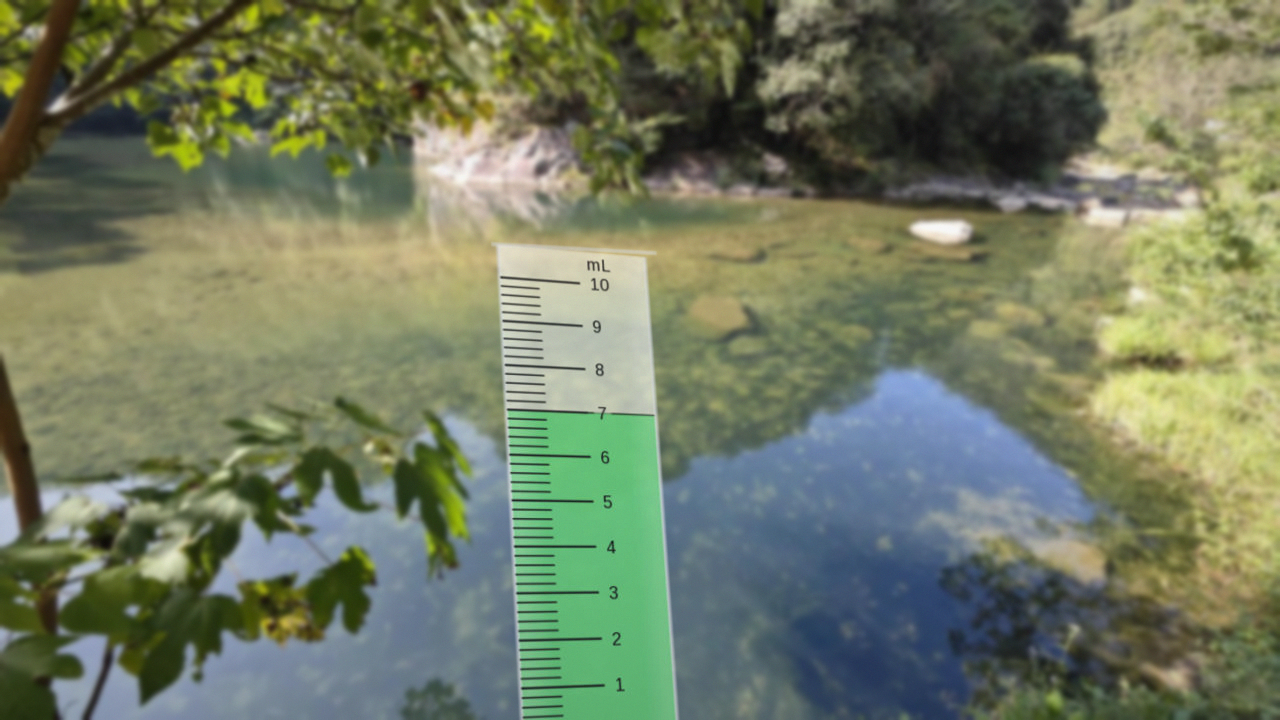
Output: **7** mL
